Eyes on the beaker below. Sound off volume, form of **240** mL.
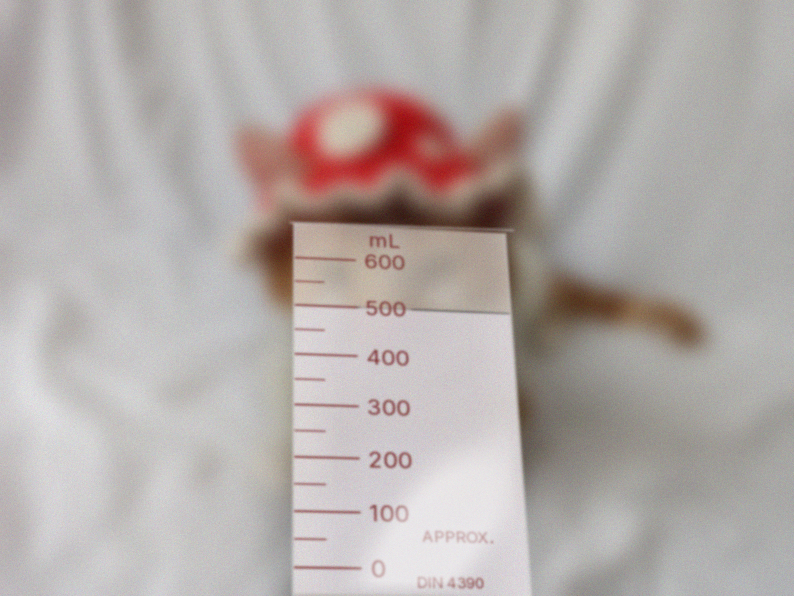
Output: **500** mL
